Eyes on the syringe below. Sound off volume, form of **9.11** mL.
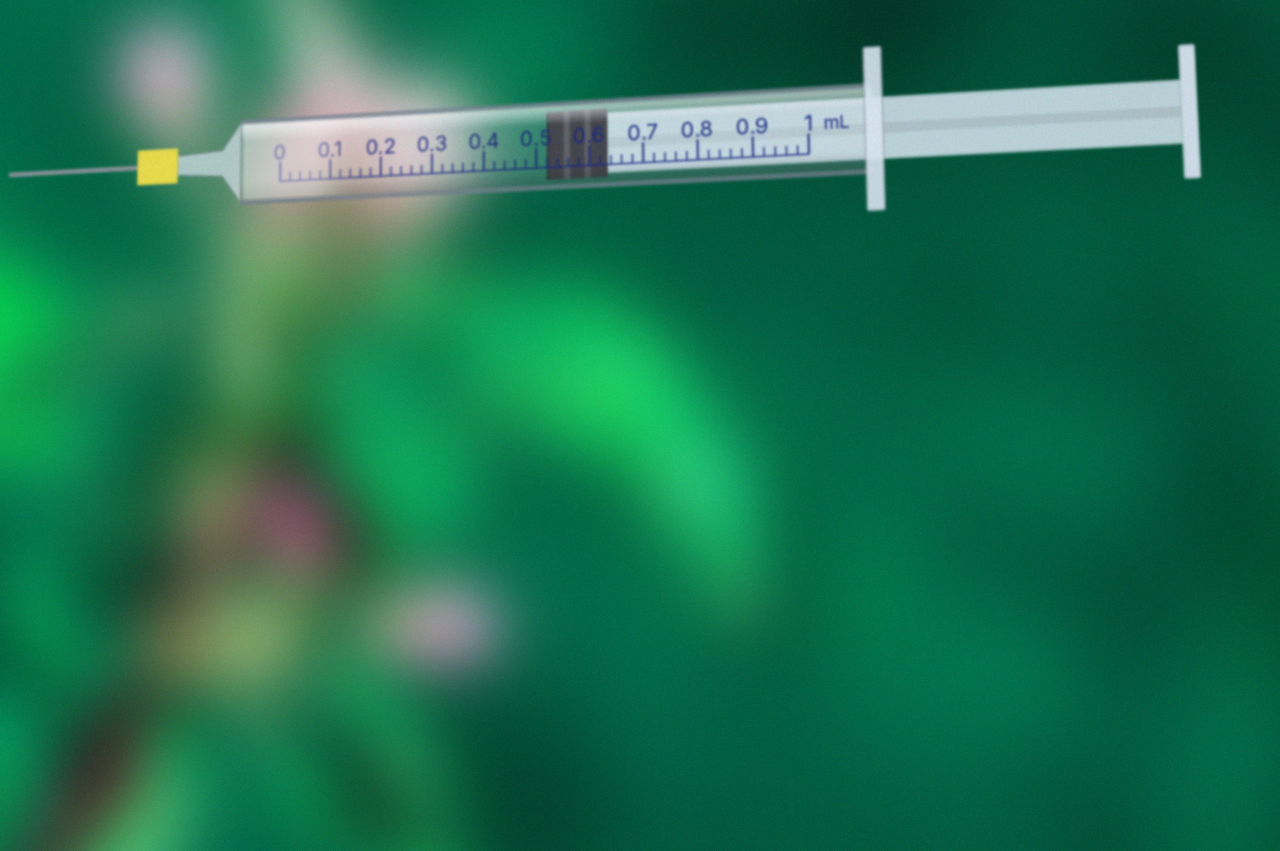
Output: **0.52** mL
